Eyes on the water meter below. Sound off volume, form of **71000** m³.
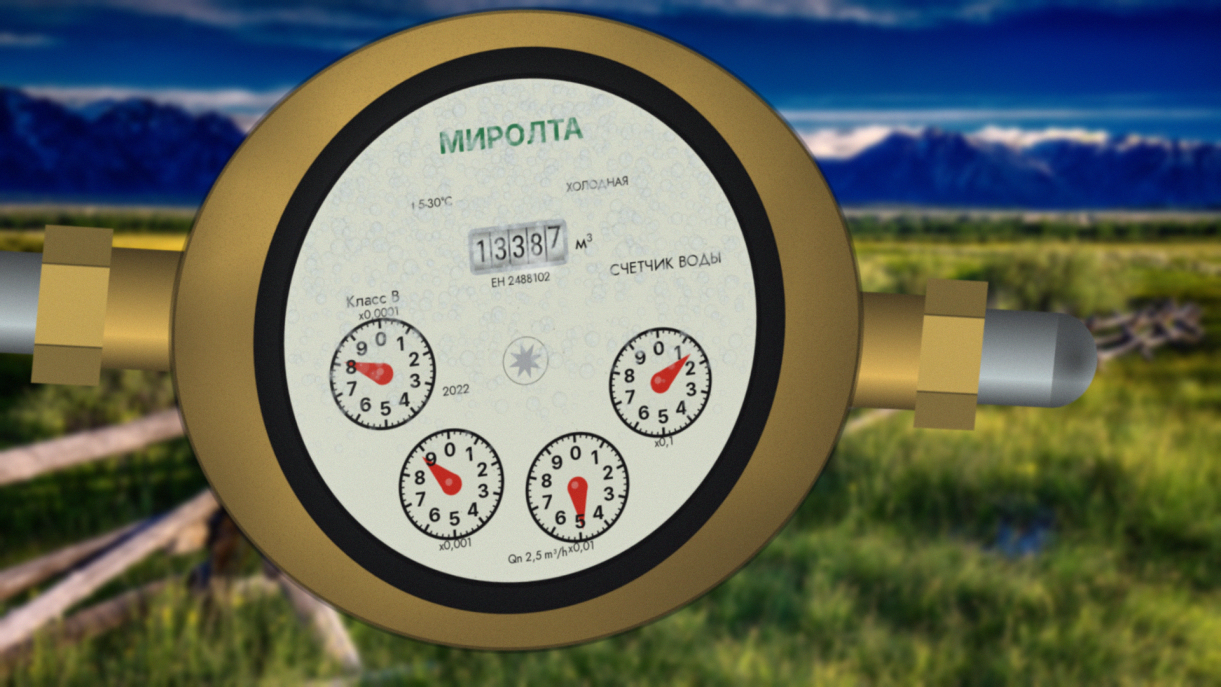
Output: **13387.1488** m³
